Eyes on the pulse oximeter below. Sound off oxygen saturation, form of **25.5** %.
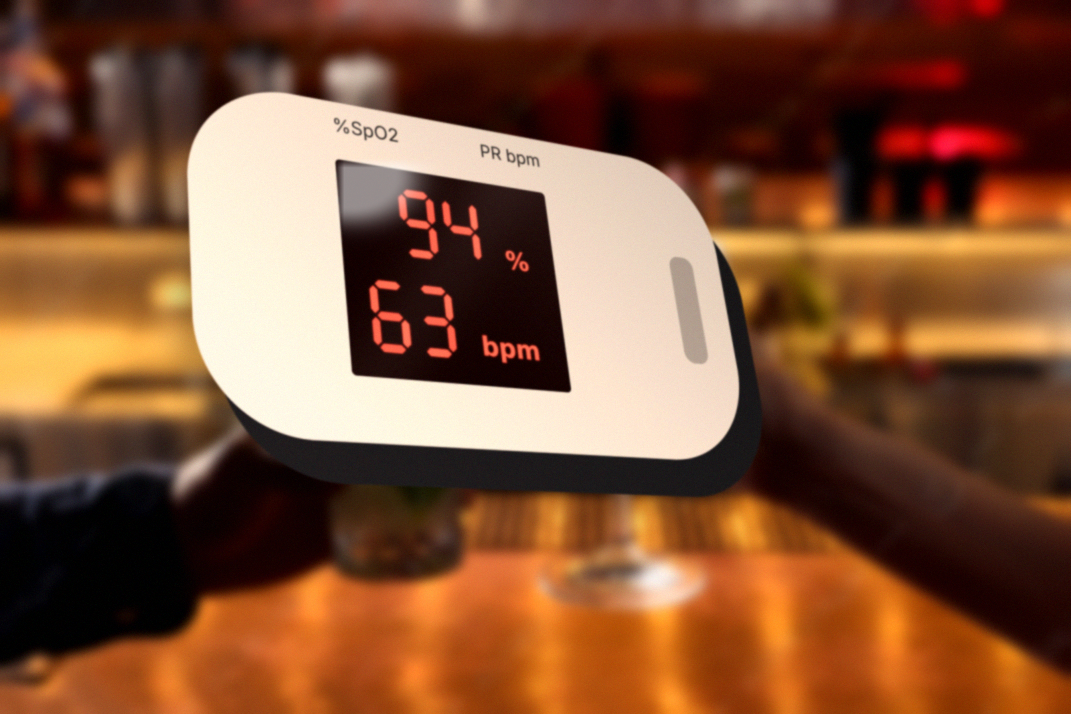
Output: **94** %
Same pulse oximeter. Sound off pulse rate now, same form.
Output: **63** bpm
